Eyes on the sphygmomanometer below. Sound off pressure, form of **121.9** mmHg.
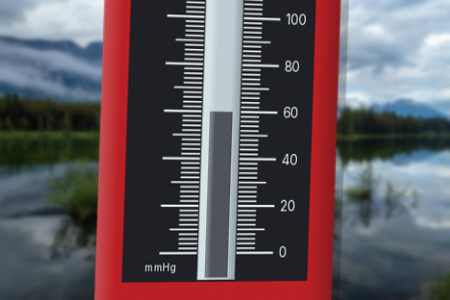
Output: **60** mmHg
